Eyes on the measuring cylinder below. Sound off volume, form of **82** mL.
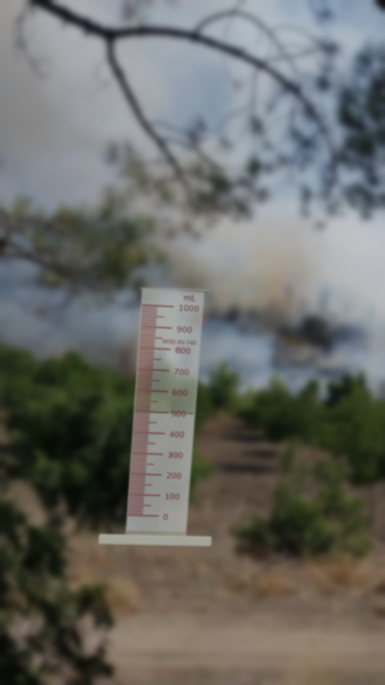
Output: **500** mL
